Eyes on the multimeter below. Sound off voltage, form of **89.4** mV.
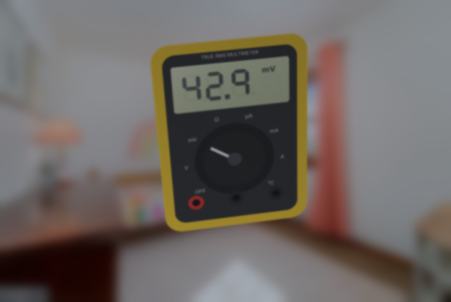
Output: **42.9** mV
